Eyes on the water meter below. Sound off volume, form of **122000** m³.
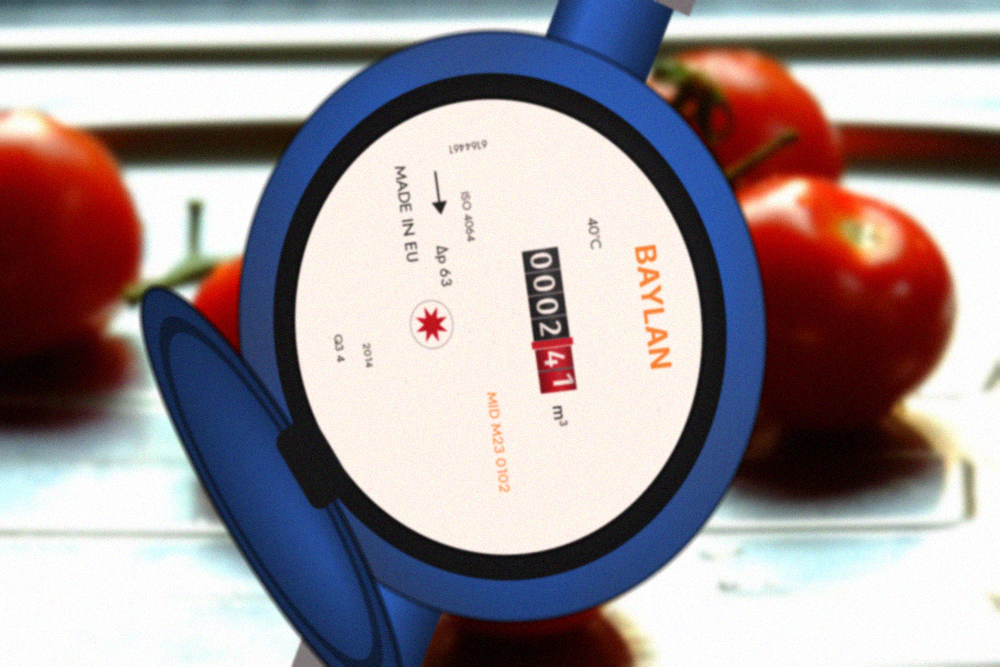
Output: **2.41** m³
